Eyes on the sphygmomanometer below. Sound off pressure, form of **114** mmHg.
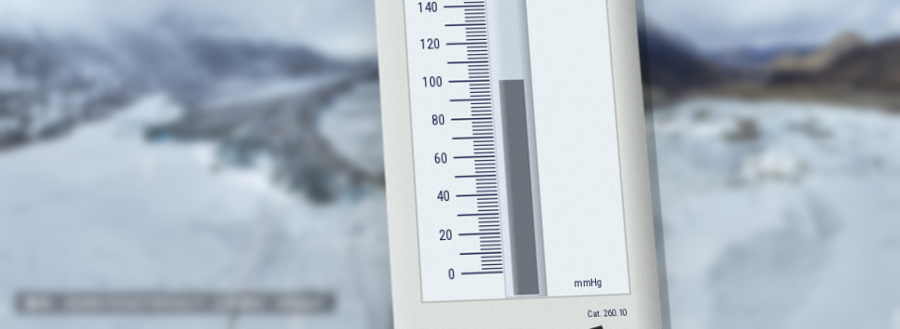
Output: **100** mmHg
